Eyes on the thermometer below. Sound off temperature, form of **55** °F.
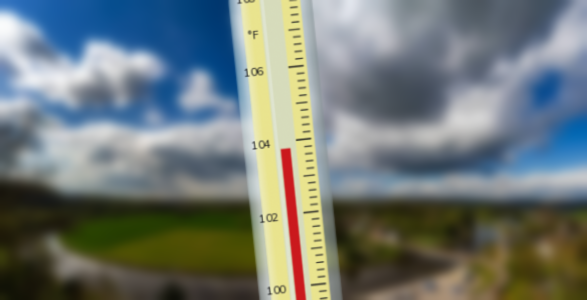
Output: **103.8** °F
